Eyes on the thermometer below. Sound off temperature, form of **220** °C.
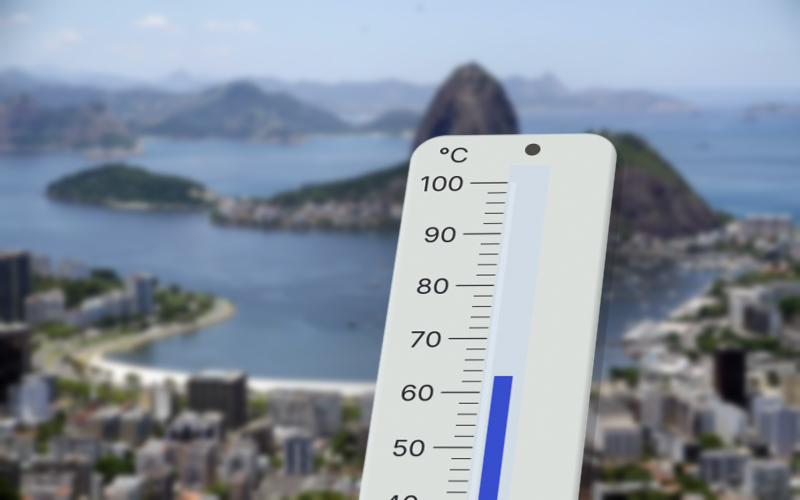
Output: **63** °C
